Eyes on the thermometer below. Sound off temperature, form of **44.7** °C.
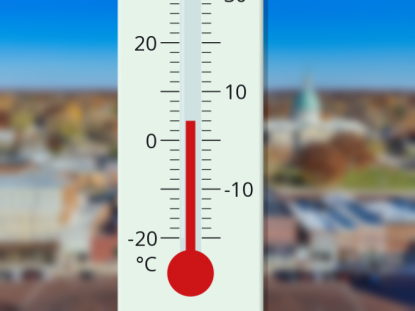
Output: **4** °C
